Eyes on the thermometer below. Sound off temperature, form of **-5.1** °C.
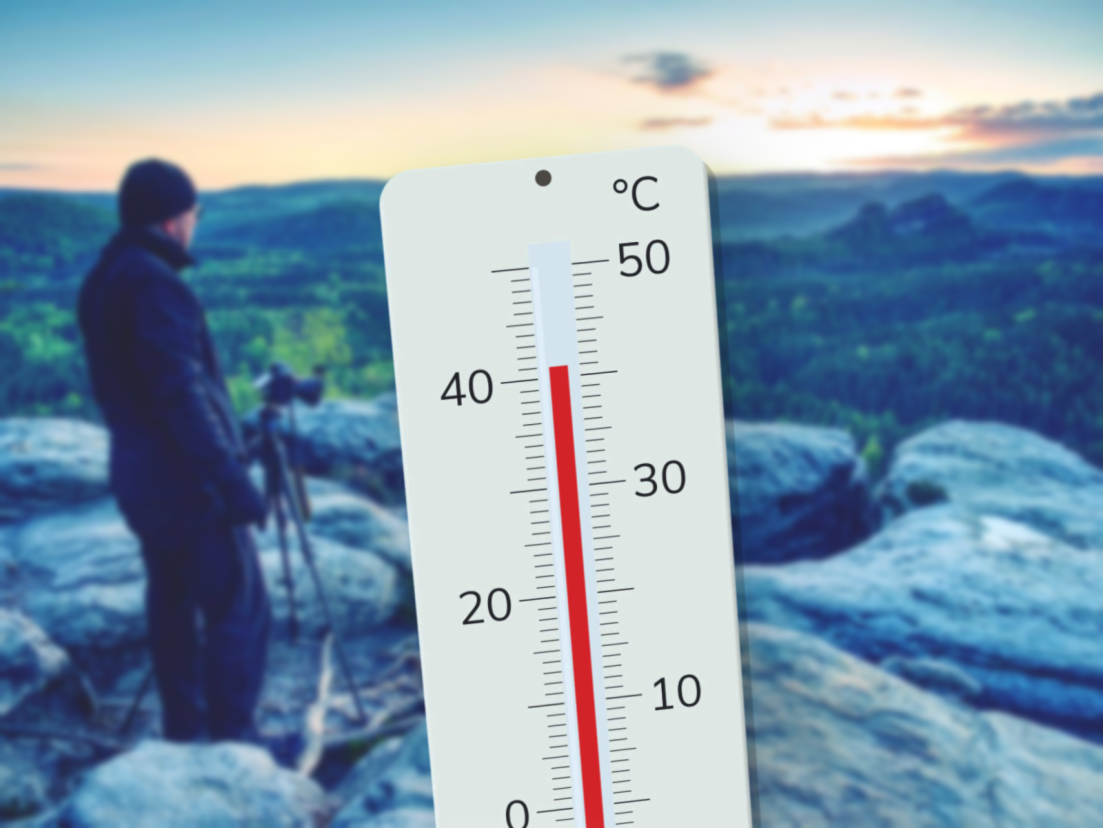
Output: **41** °C
